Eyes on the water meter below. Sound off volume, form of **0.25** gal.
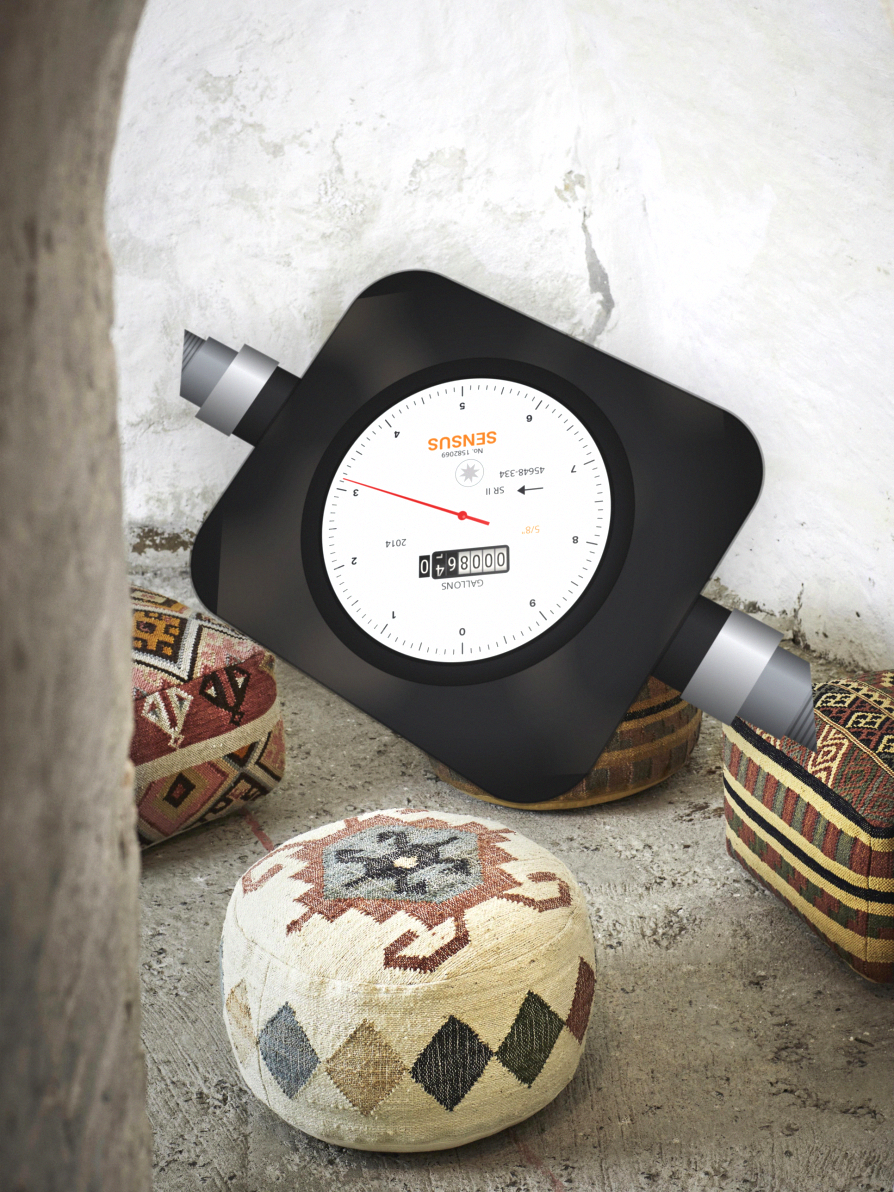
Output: **8643.1** gal
